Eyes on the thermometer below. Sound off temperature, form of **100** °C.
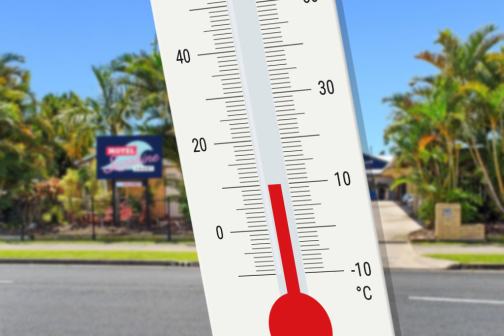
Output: **10** °C
